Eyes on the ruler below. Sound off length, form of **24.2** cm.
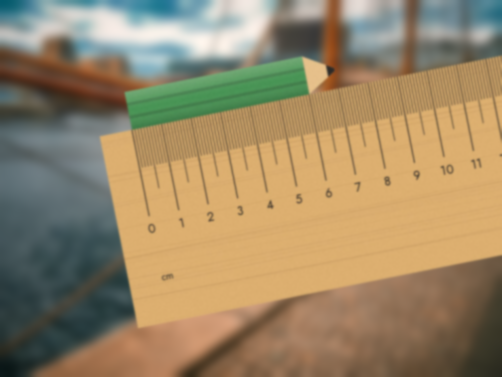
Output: **7** cm
